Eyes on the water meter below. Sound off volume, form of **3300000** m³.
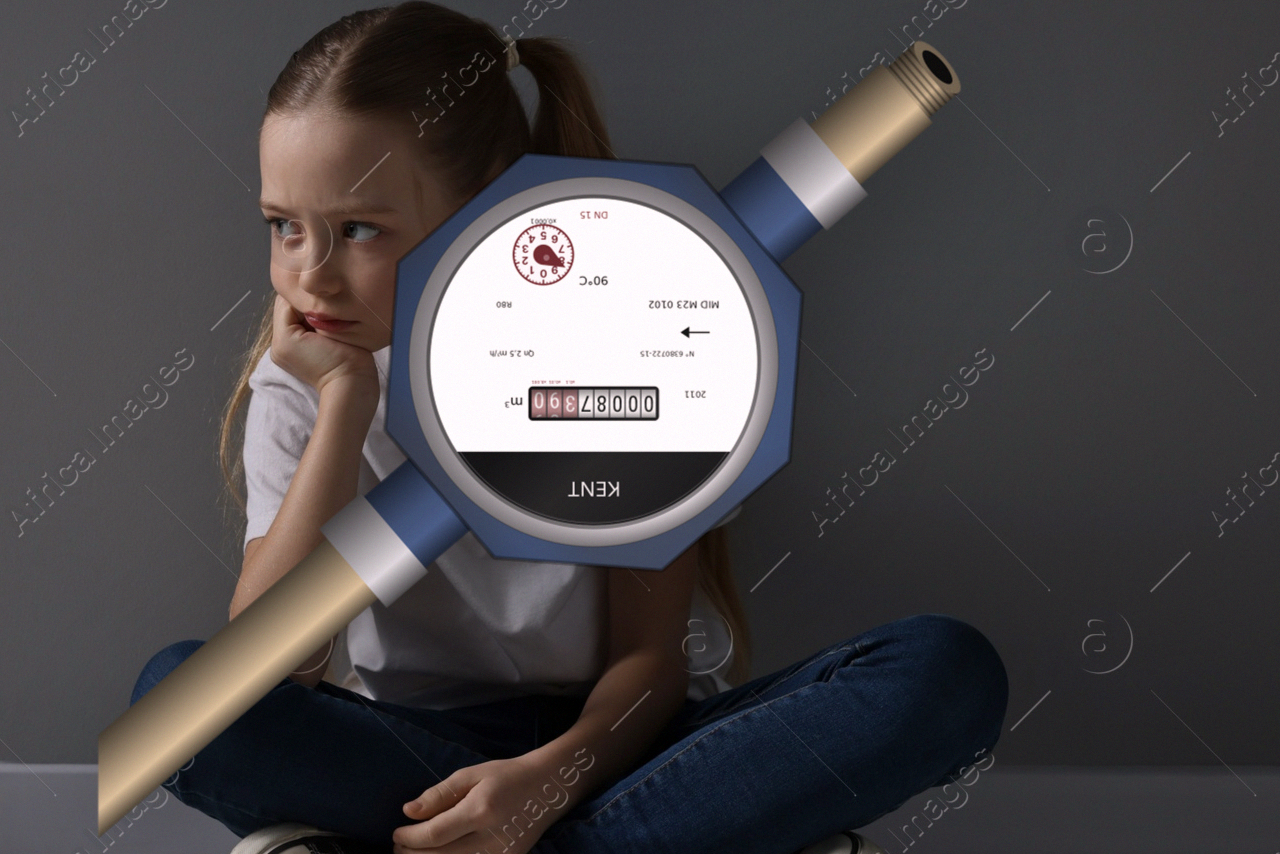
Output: **87.3898** m³
